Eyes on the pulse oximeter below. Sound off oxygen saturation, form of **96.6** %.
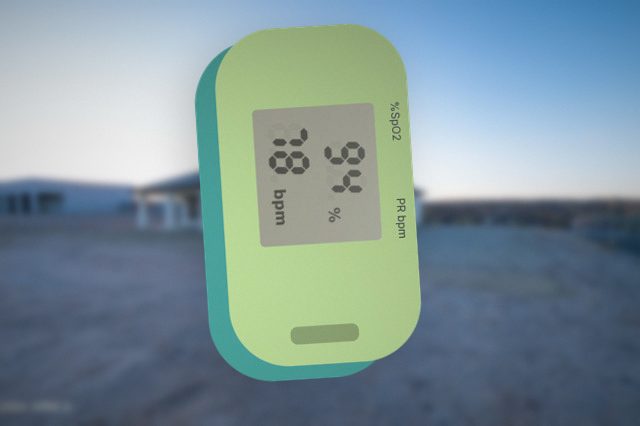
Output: **94** %
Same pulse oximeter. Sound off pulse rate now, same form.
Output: **78** bpm
